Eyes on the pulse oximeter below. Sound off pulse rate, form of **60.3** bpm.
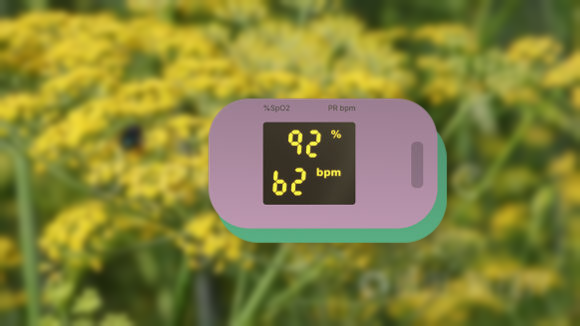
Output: **62** bpm
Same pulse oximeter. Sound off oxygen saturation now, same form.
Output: **92** %
